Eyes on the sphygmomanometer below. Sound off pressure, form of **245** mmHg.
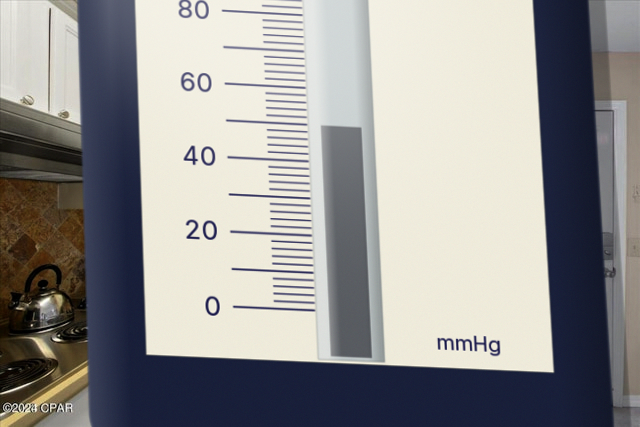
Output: **50** mmHg
